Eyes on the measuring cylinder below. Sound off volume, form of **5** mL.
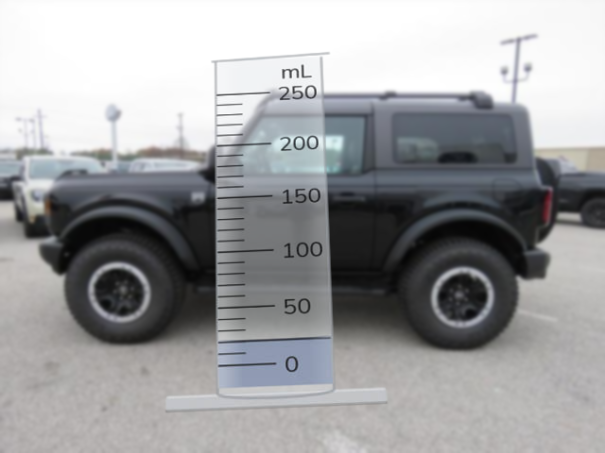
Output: **20** mL
